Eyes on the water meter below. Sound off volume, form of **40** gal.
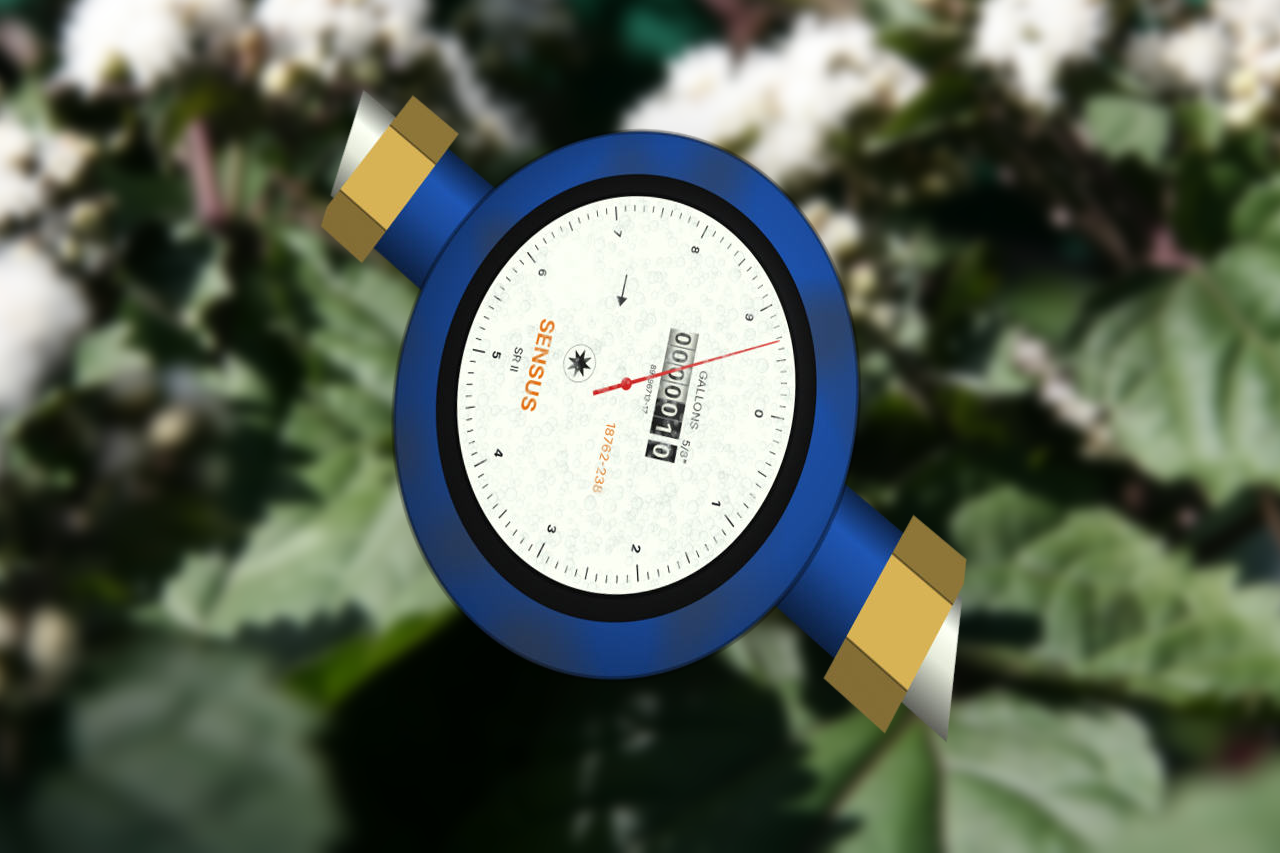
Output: **9.3** gal
